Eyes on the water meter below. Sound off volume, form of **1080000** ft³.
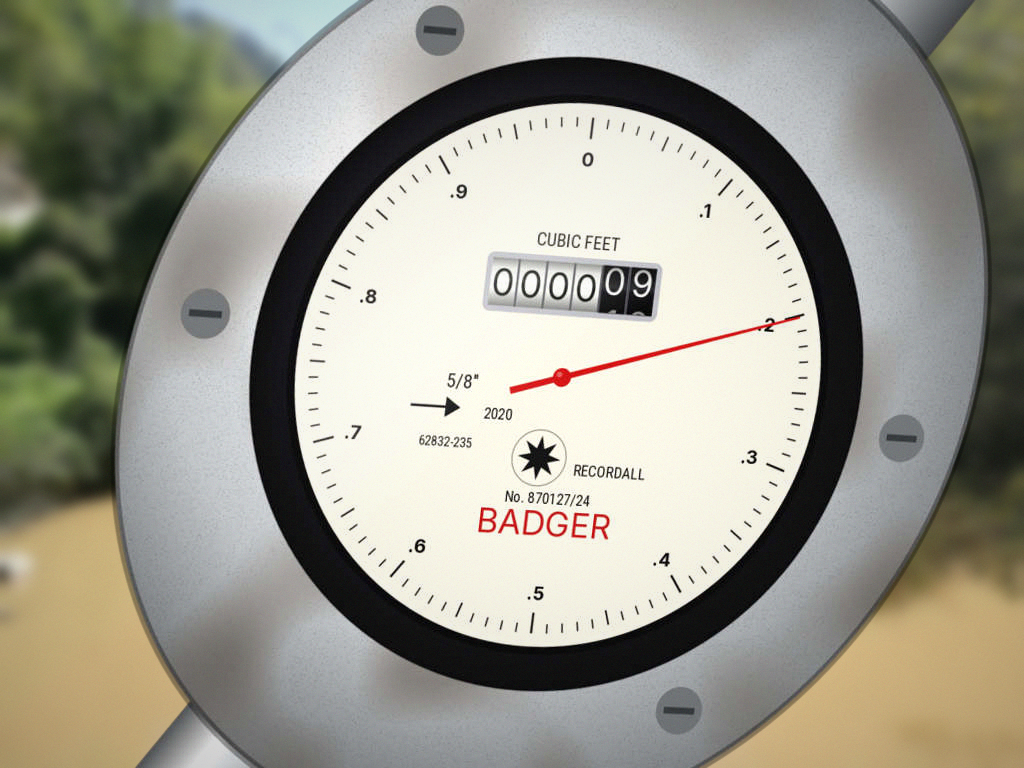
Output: **9.20** ft³
